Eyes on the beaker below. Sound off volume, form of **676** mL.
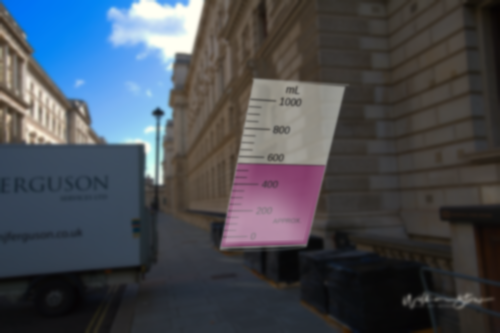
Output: **550** mL
